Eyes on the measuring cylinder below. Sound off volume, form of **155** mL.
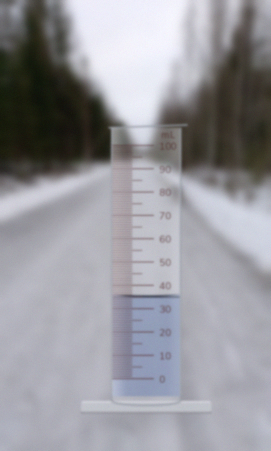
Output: **35** mL
